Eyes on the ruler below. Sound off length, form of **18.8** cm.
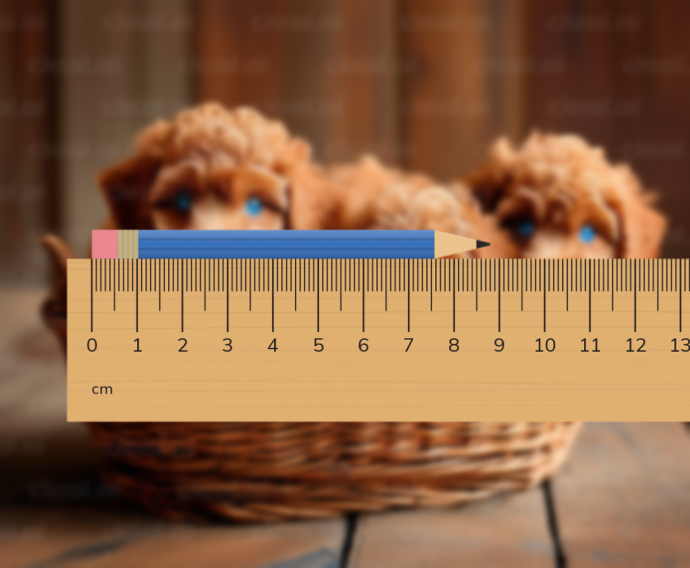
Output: **8.8** cm
